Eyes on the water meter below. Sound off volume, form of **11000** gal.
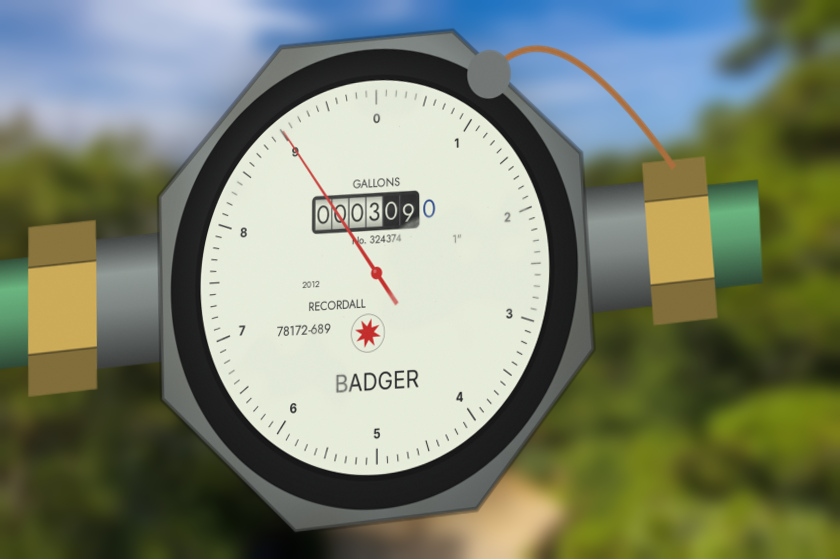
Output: **3089.0** gal
